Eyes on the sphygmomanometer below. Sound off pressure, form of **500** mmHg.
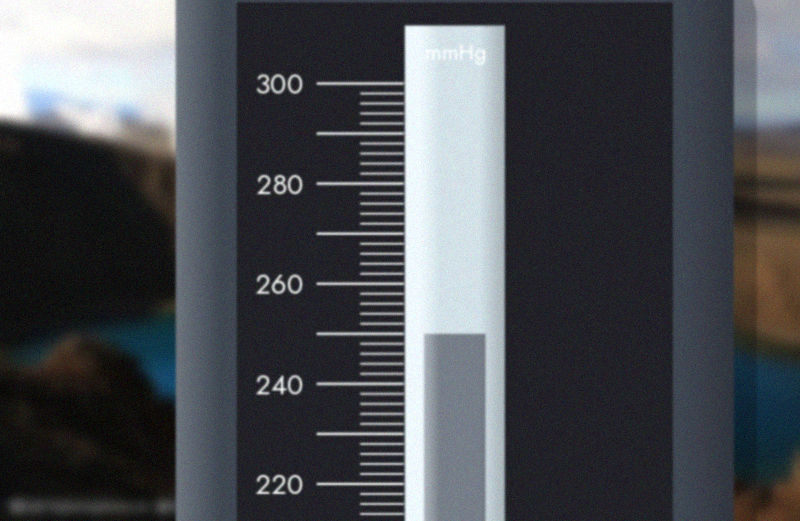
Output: **250** mmHg
